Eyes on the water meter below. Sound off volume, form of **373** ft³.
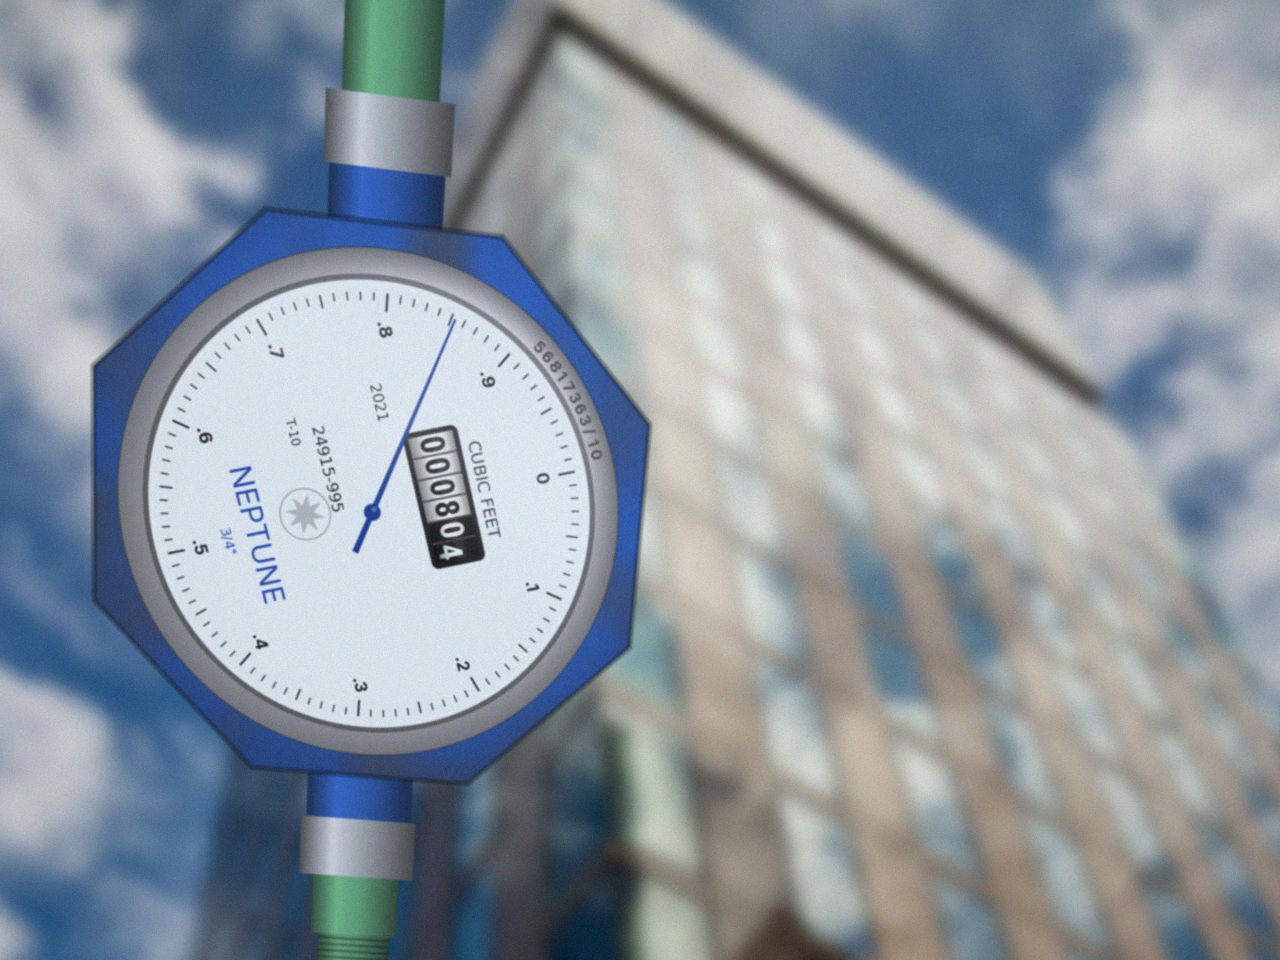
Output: **803.85** ft³
